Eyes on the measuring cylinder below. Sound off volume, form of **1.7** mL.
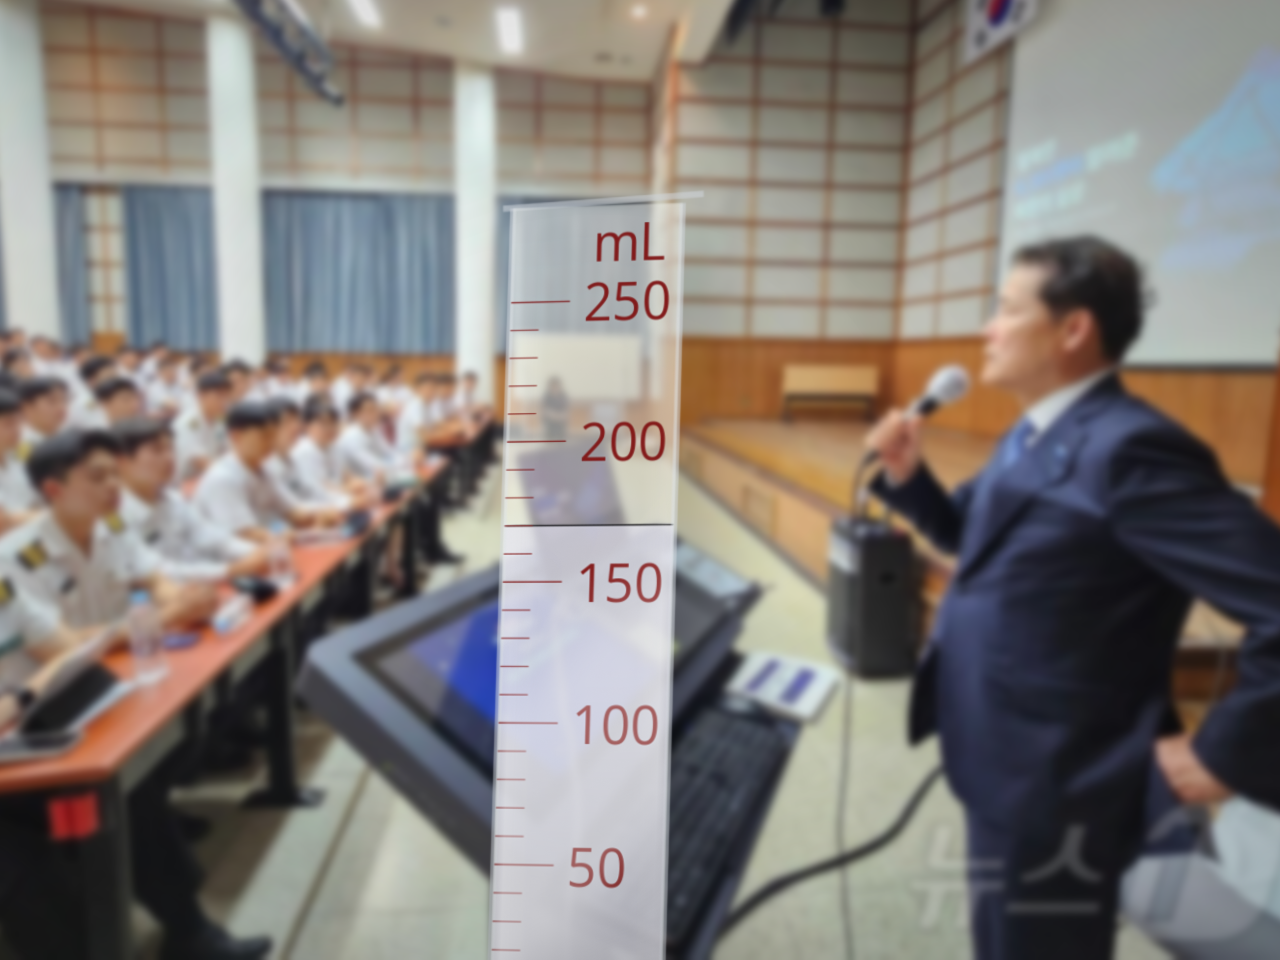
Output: **170** mL
